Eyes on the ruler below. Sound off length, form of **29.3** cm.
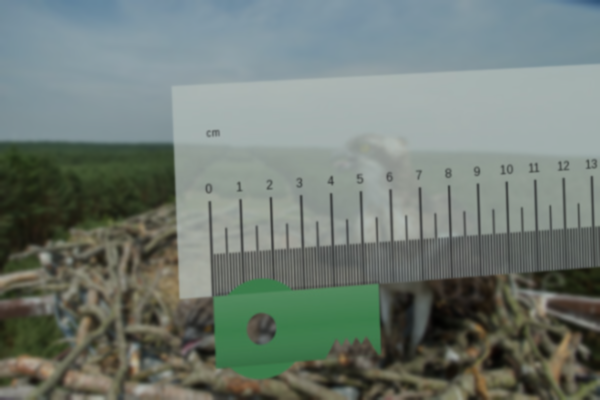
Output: **5.5** cm
